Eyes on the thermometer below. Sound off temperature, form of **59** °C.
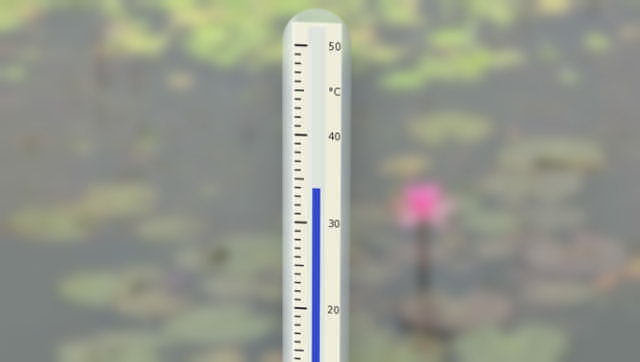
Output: **34** °C
